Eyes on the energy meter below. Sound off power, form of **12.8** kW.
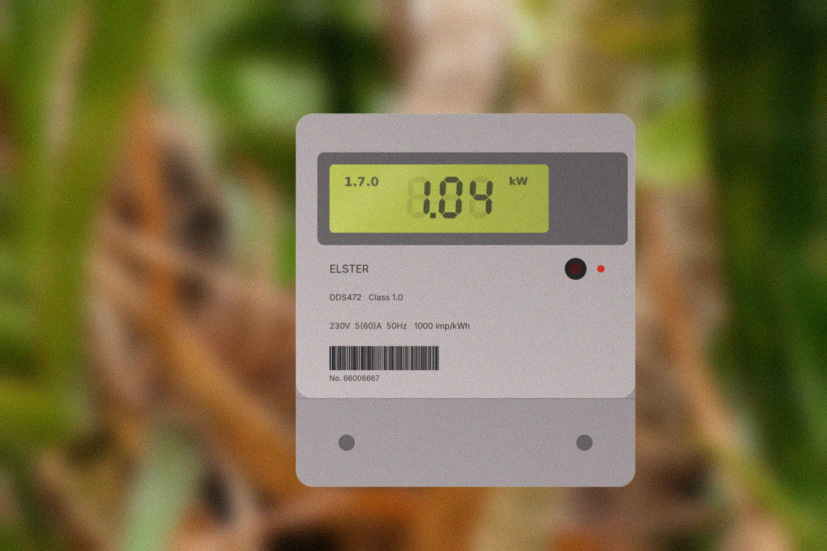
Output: **1.04** kW
